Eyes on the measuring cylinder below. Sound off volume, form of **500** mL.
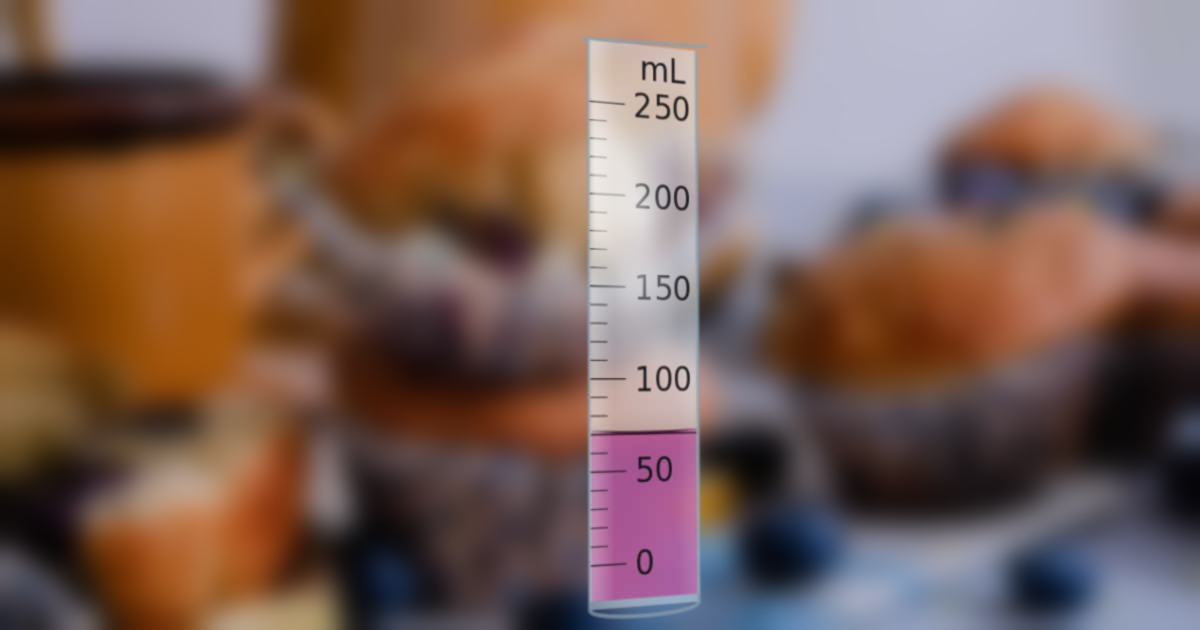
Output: **70** mL
